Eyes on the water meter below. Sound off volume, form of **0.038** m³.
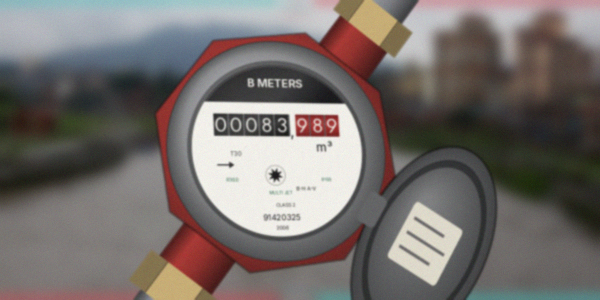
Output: **83.989** m³
